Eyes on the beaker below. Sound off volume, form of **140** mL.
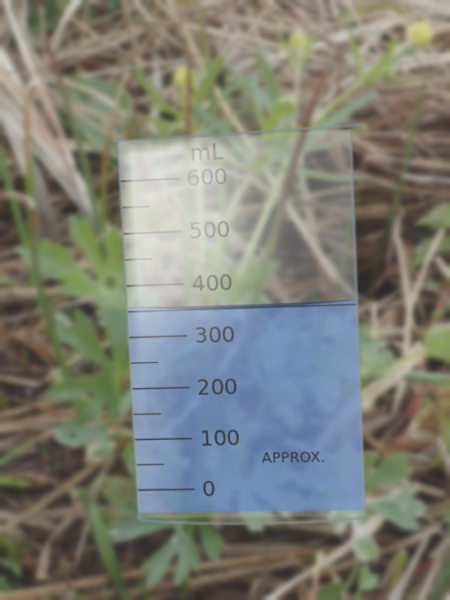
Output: **350** mL
